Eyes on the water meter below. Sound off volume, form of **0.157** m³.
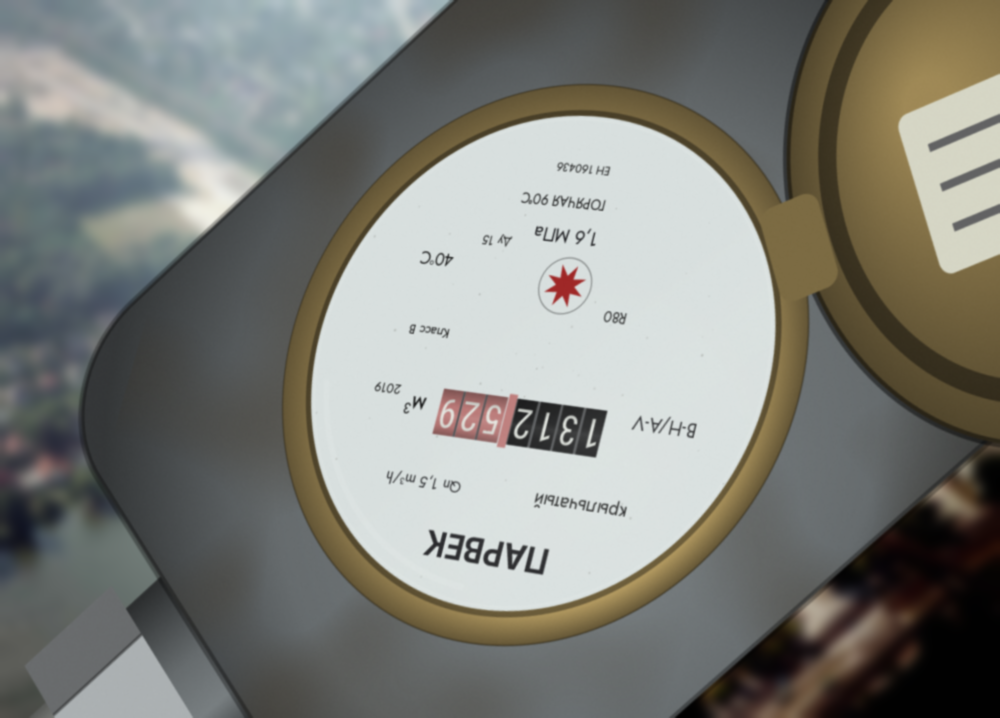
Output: **1312.529** m³
